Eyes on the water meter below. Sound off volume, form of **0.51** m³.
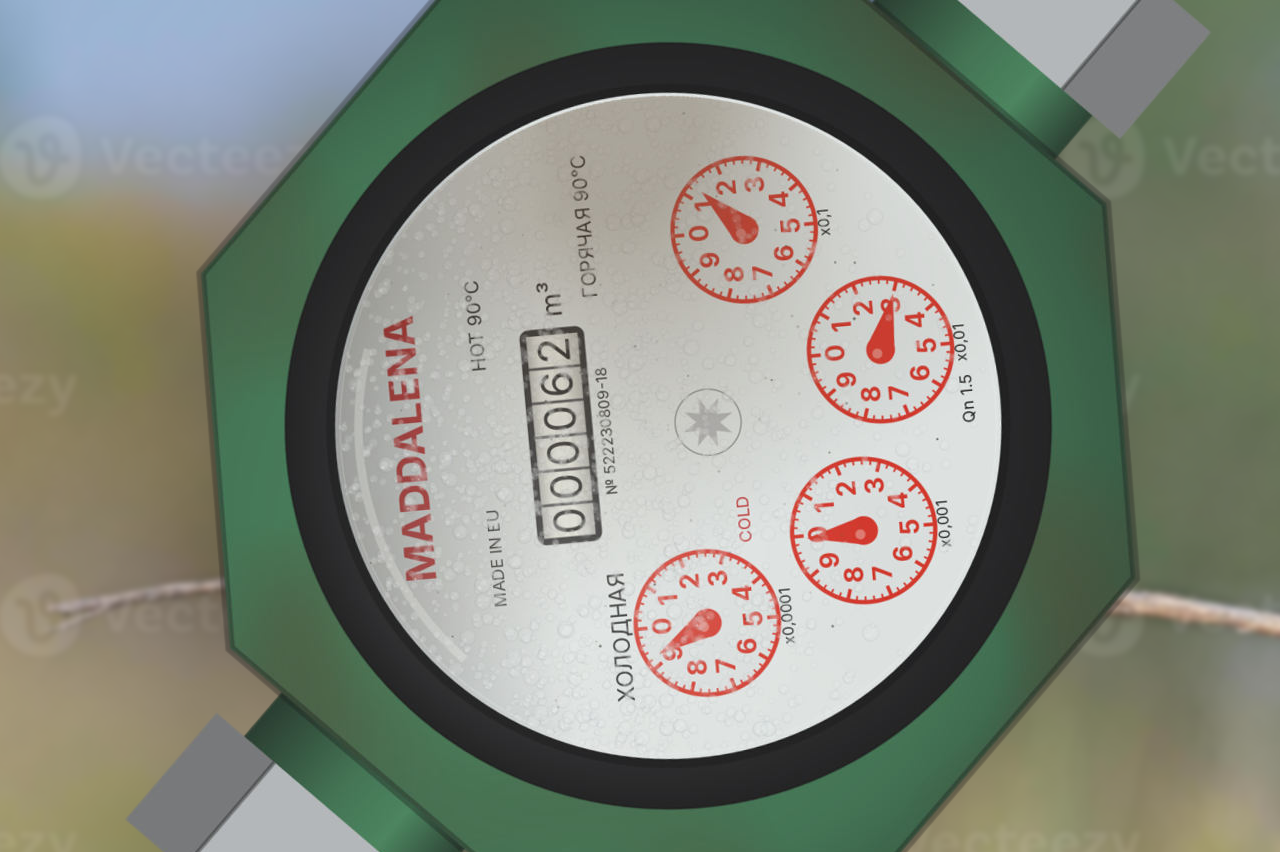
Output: **62.1299** m³
